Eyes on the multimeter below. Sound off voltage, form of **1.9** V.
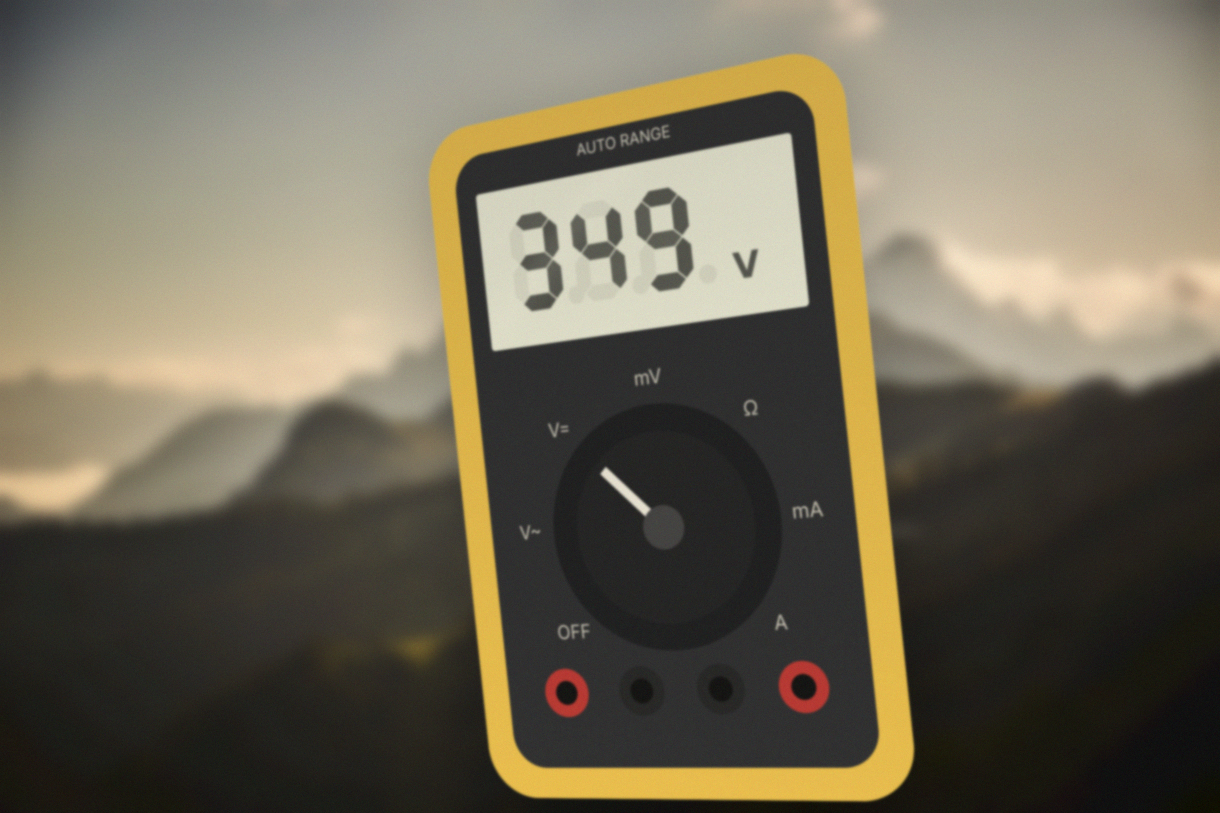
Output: **349** V
